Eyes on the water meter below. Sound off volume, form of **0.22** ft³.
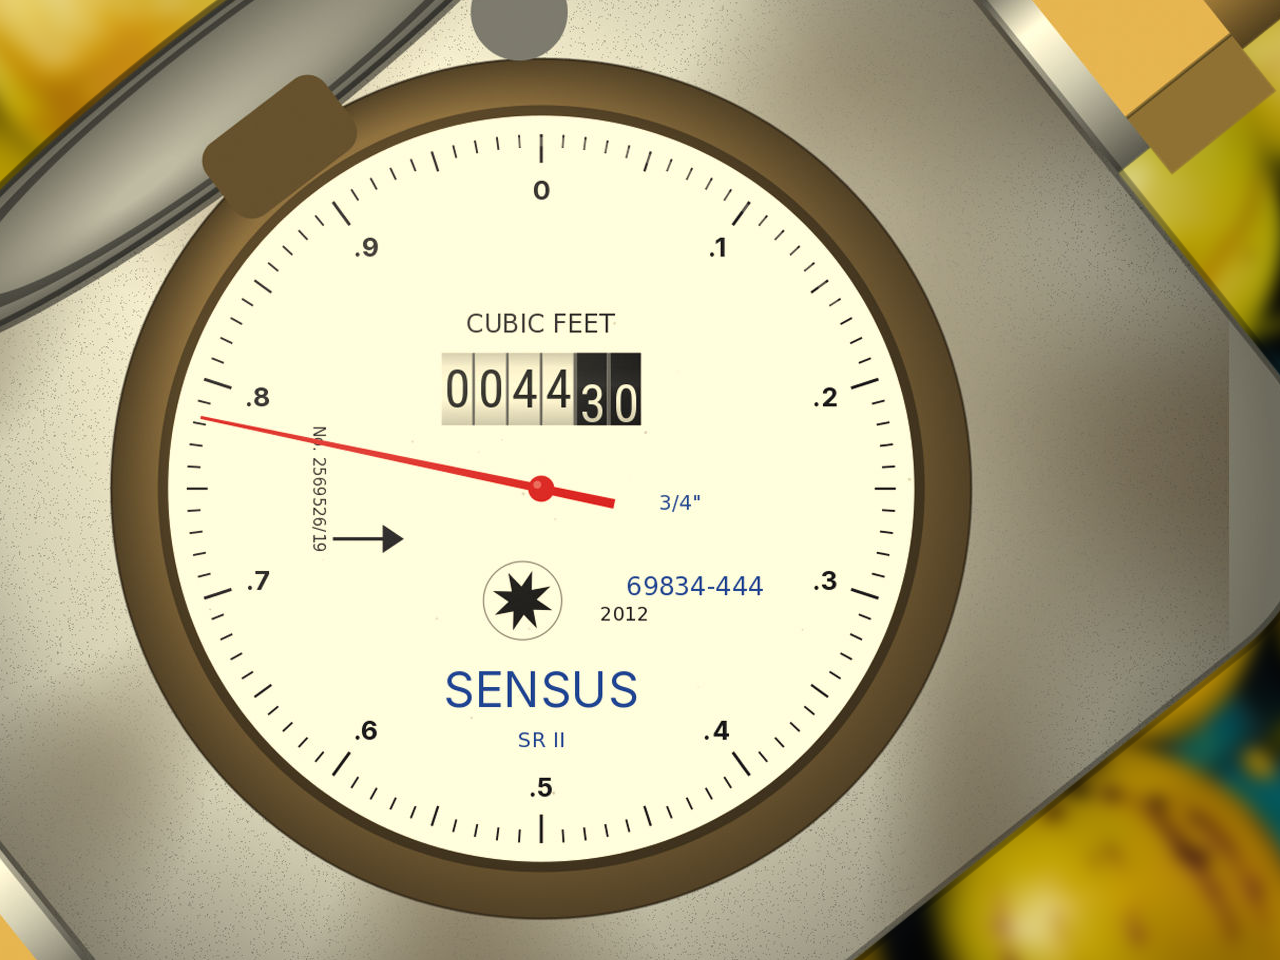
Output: **4429.78** ft³
